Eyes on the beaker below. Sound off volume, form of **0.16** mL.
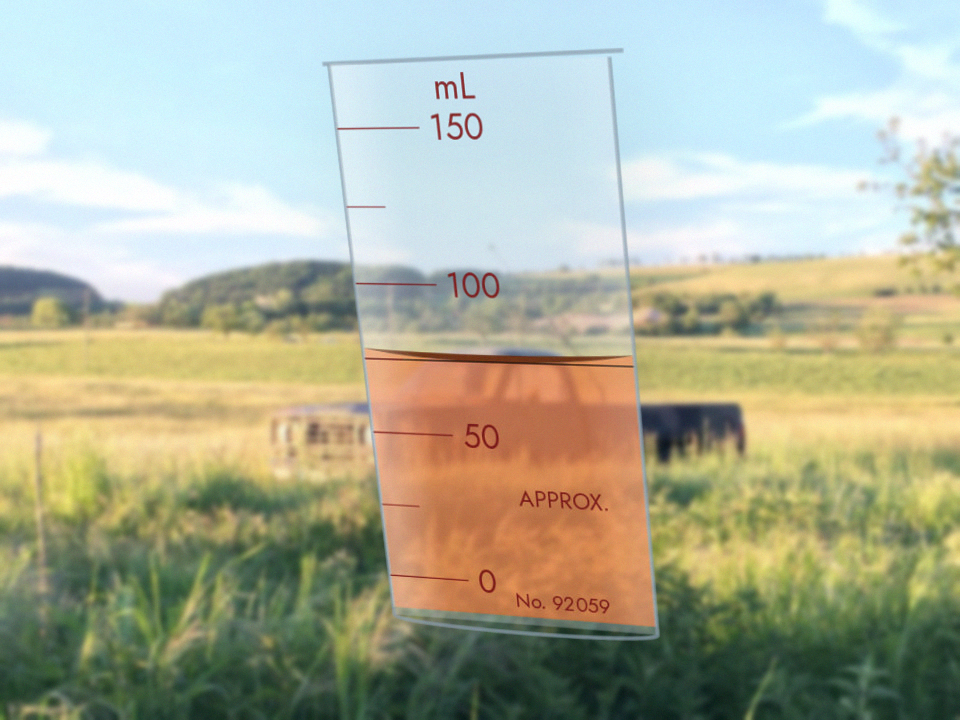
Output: **75** mL
